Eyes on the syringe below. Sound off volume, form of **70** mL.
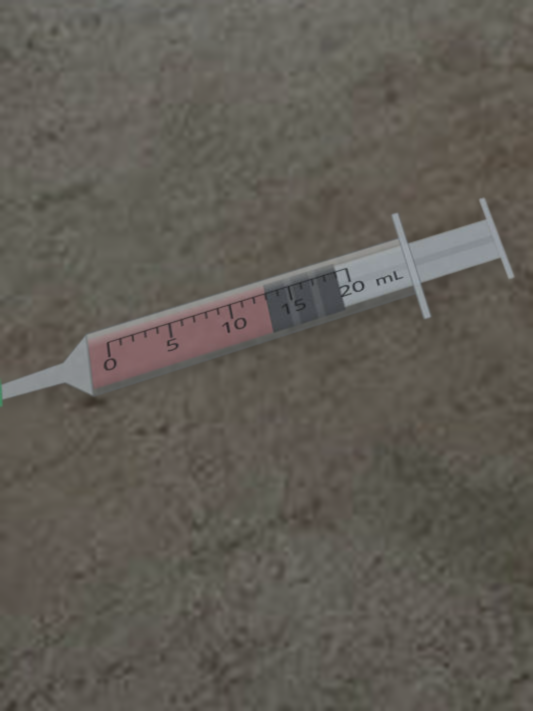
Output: **13** mL
